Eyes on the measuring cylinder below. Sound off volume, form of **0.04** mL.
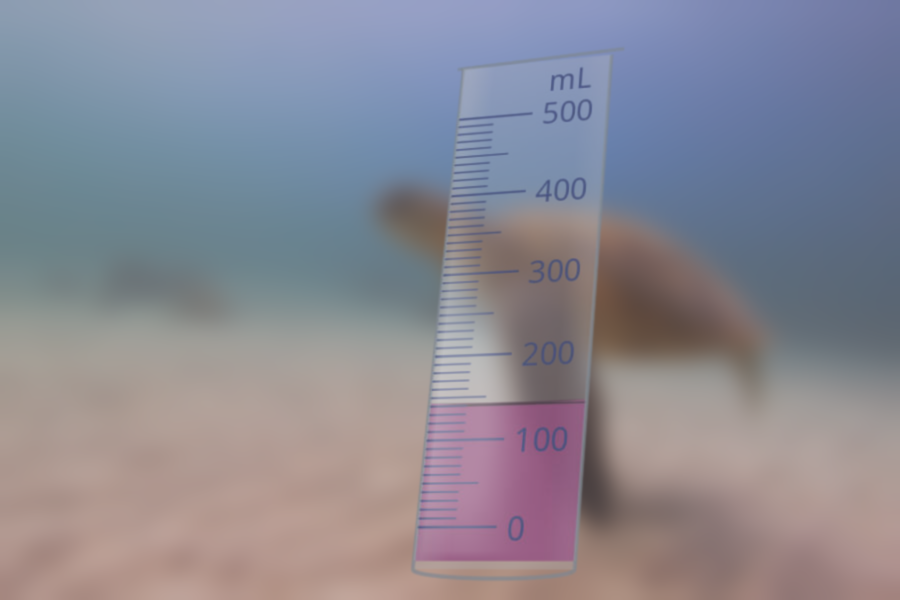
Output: **140** mL
